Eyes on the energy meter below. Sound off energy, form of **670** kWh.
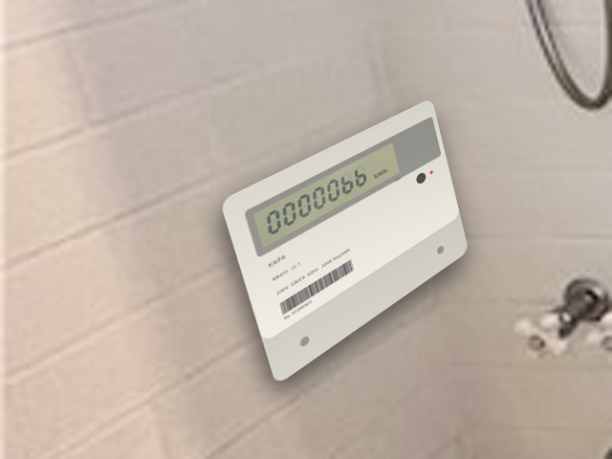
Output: **66** kWh
